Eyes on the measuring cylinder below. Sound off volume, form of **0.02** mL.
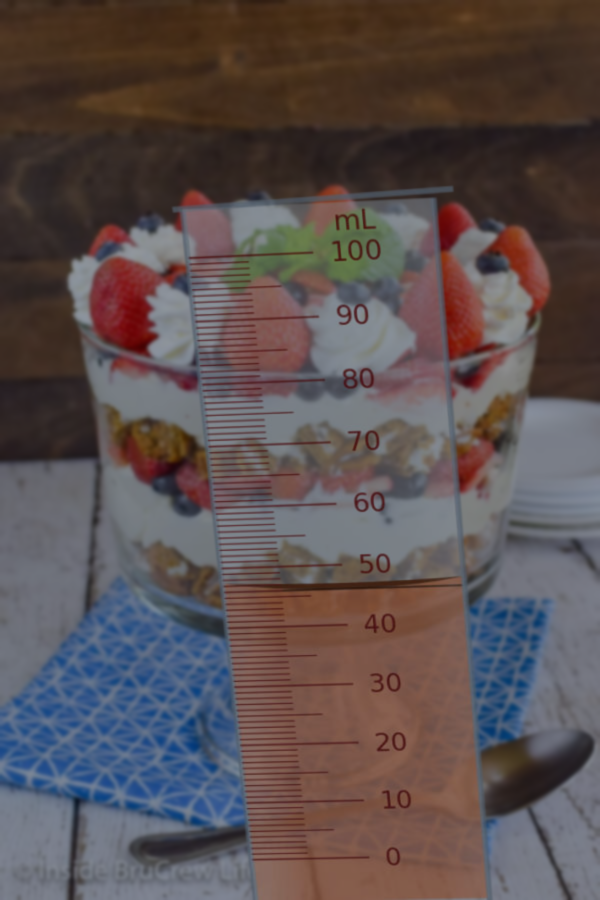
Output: **46** mL
